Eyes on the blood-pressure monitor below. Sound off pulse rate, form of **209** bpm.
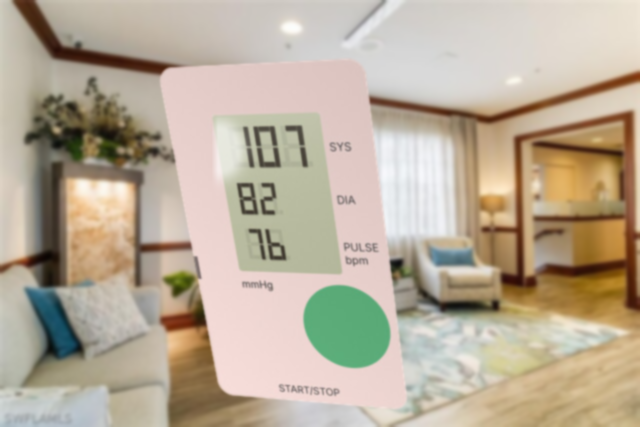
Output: **76** bpm
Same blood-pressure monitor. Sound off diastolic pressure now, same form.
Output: **82** mmHg
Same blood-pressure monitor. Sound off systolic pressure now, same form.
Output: **107** mmHg
